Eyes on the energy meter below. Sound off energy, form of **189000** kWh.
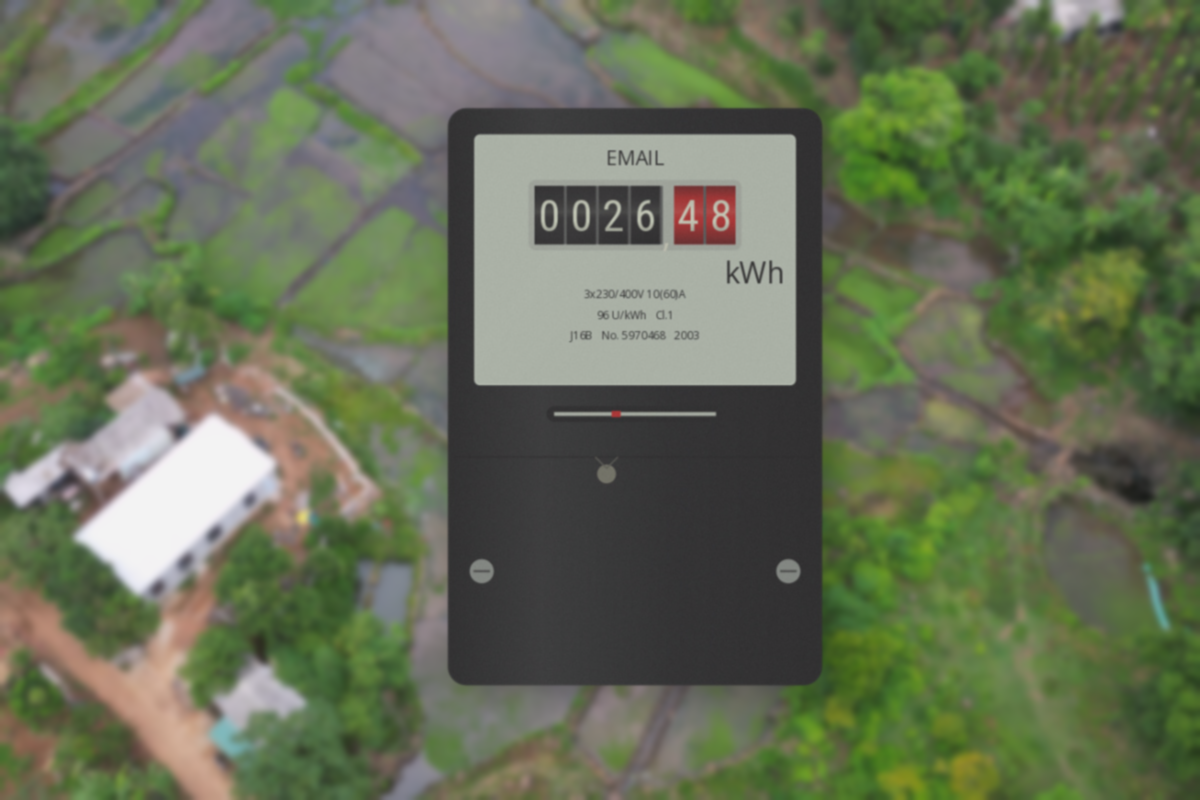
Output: **26.48** kWh
